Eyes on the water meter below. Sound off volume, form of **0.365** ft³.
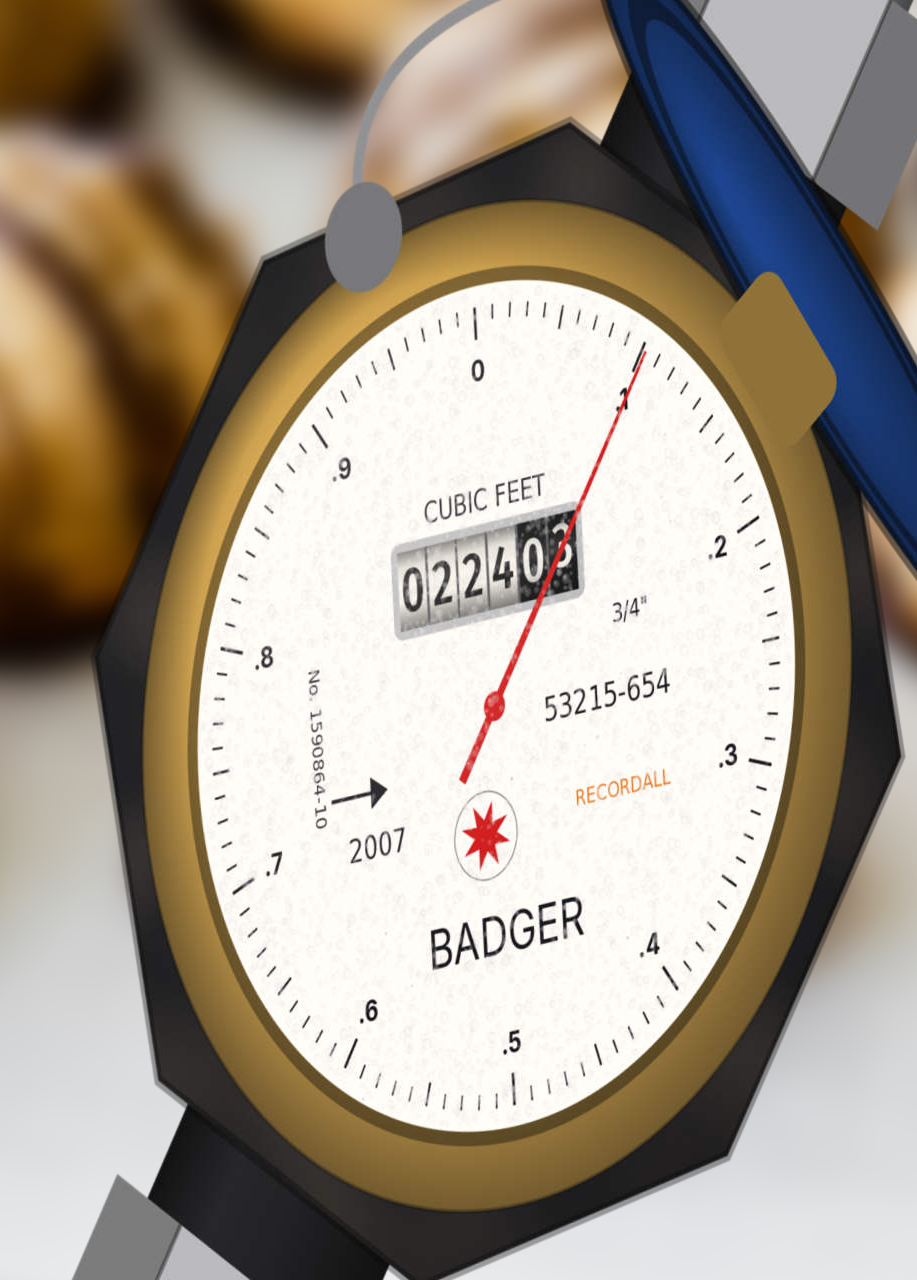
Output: **22403.10** ft³
